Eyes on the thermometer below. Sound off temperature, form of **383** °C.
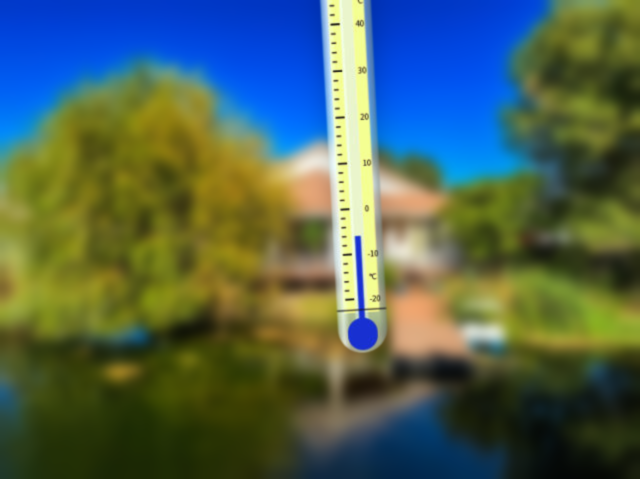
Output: **-6** °C
